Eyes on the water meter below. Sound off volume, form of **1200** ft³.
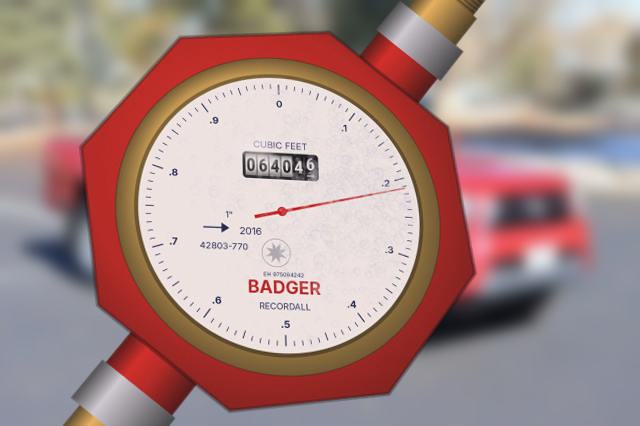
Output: **64046.21** ft³
